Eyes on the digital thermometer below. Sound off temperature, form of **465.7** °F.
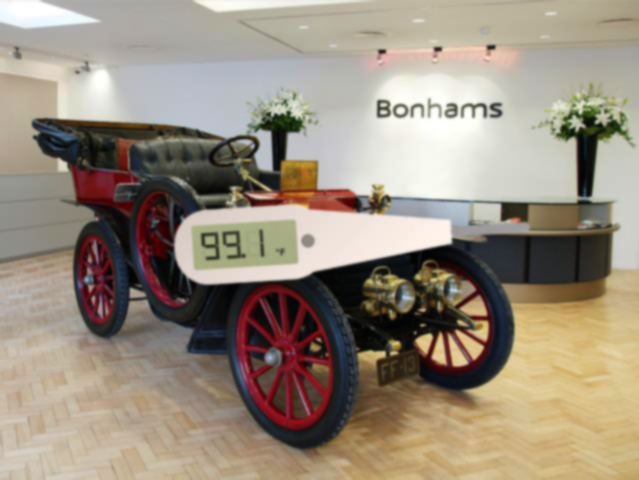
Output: **99.1** °F
